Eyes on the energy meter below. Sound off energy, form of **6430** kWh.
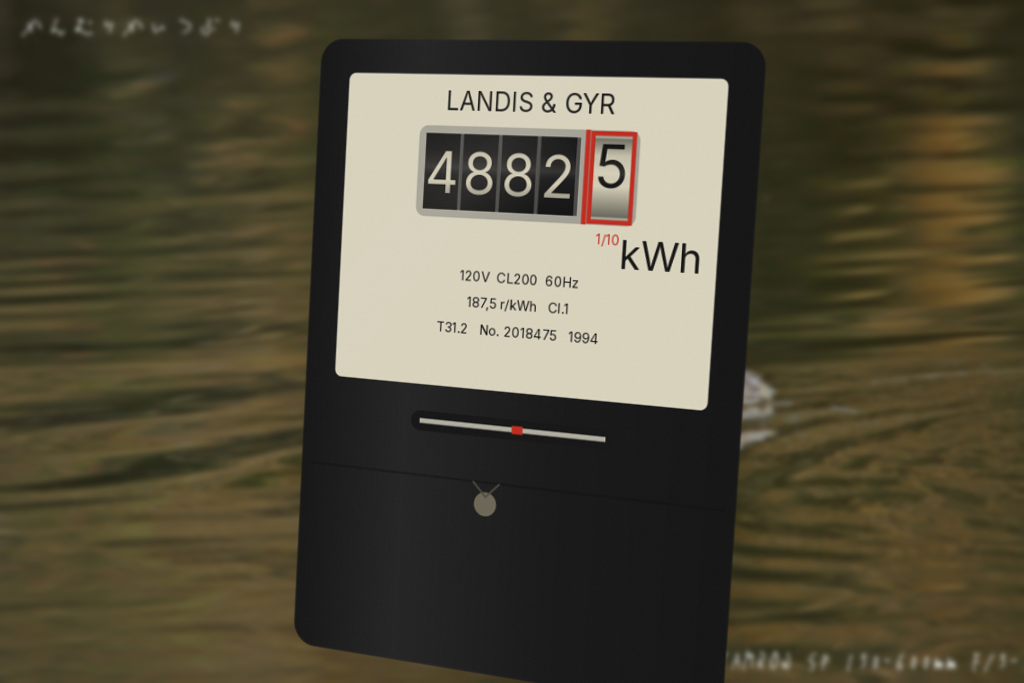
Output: **4882.5** kWh
